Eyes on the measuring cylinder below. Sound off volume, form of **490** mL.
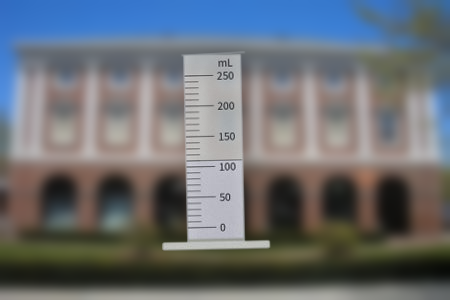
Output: **110** mL
